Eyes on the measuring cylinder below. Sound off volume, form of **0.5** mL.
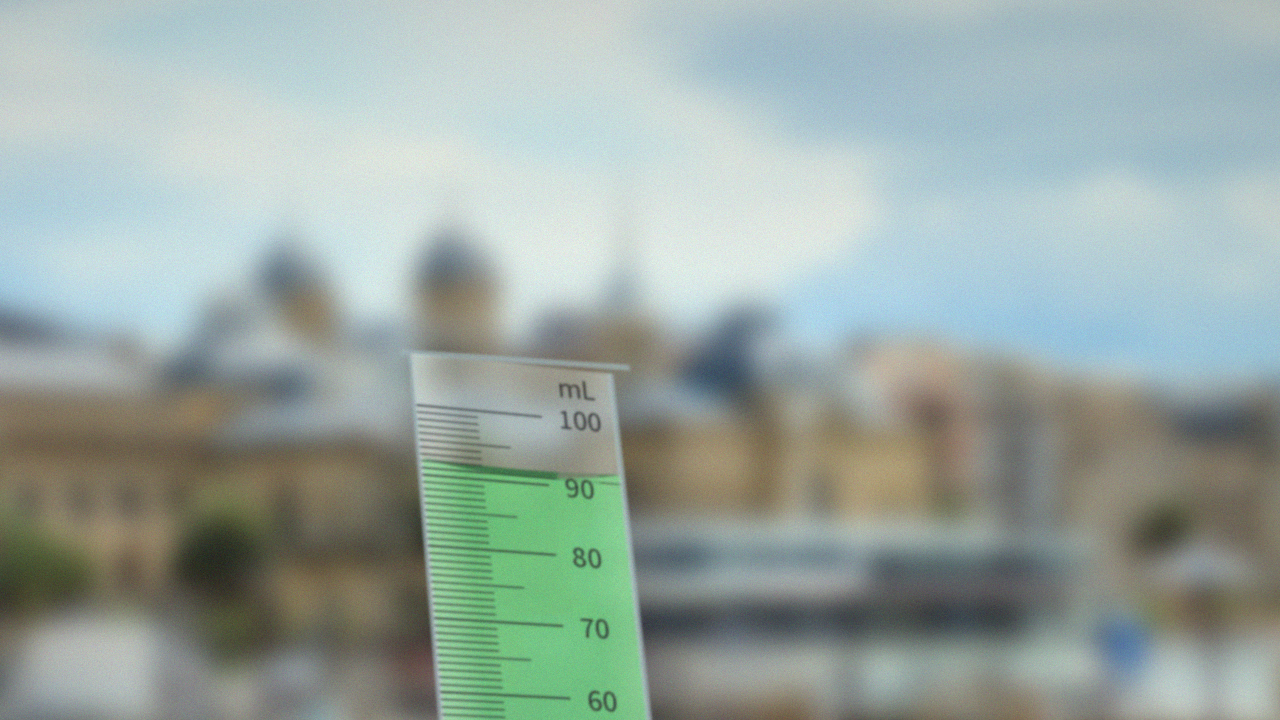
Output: **91** mL
